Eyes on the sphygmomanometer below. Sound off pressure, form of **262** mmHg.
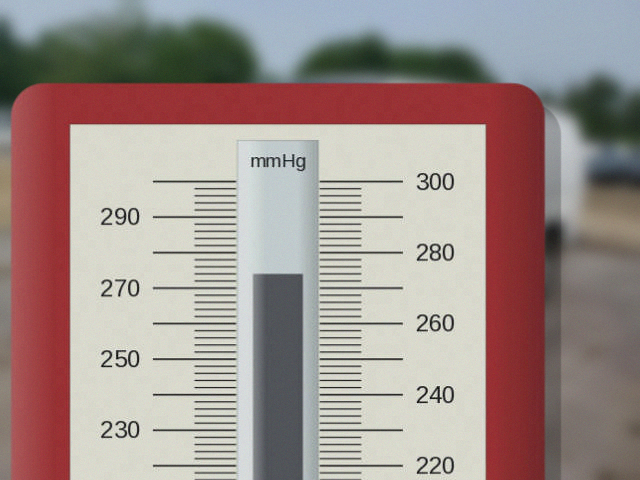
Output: **274** mmHg
